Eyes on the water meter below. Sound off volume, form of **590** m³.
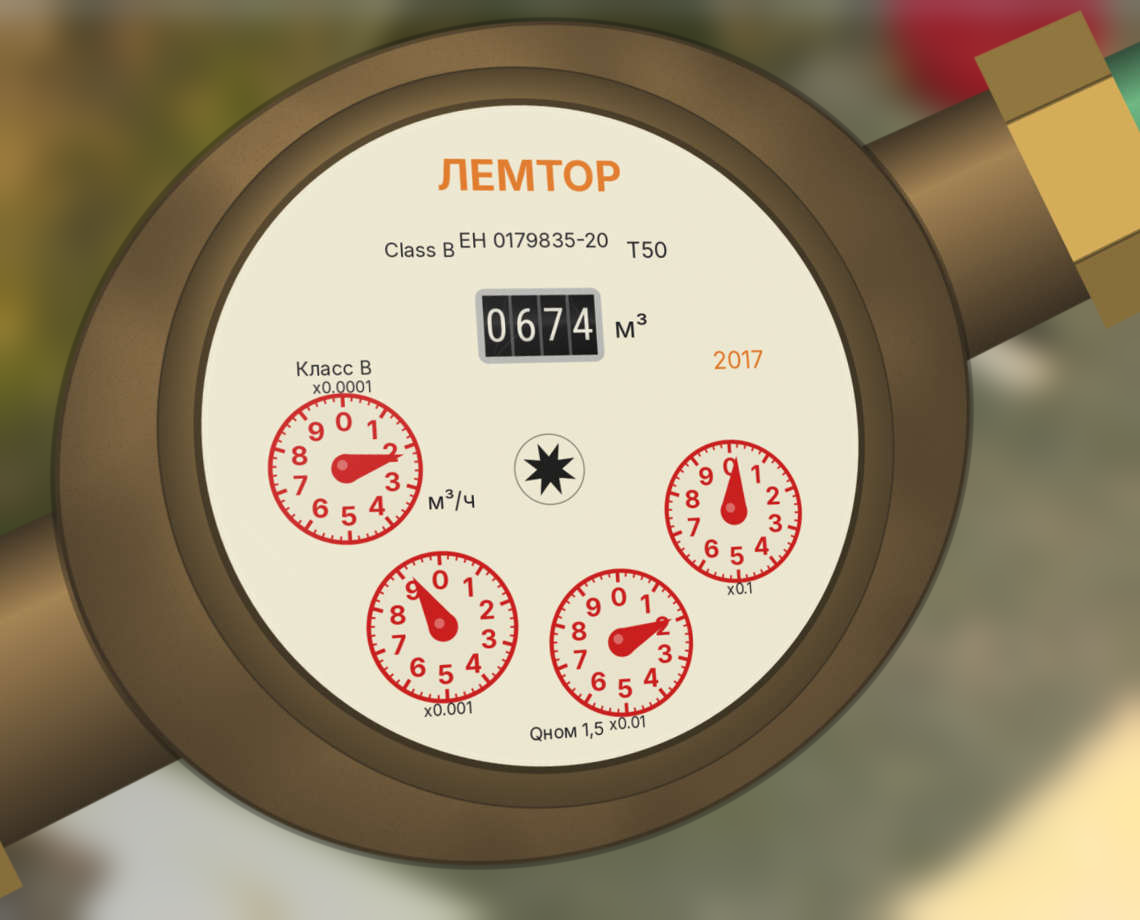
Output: **674.0192** m³
